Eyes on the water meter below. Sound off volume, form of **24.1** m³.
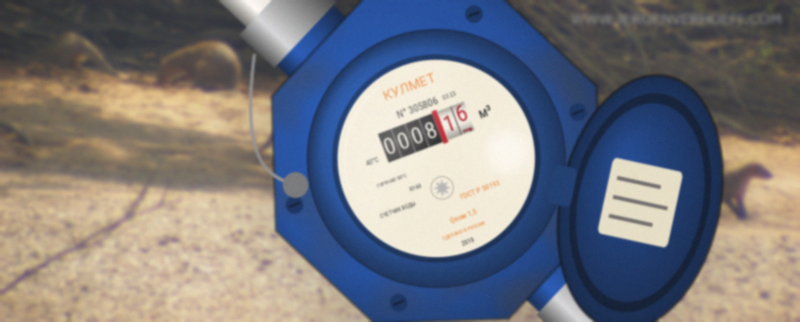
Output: **8.16** m³
